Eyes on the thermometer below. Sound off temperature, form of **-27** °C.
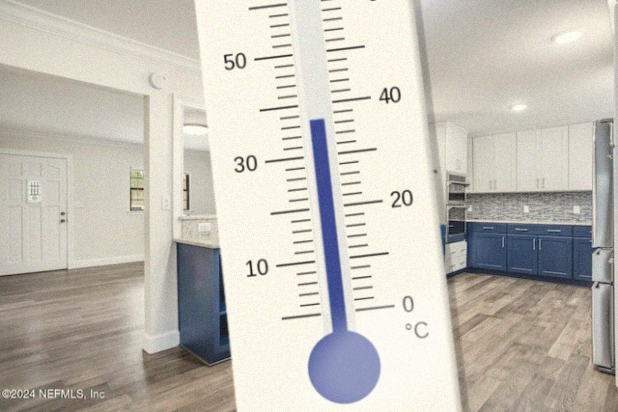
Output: **37** °C
